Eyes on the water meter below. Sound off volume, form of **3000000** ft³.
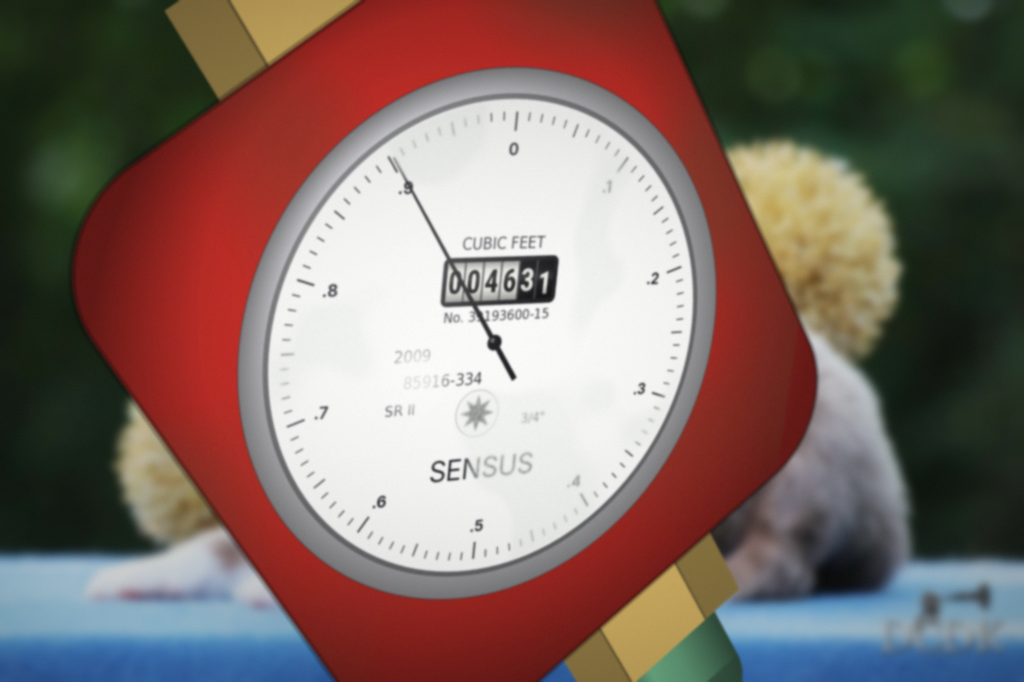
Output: **4630.90** ft³
